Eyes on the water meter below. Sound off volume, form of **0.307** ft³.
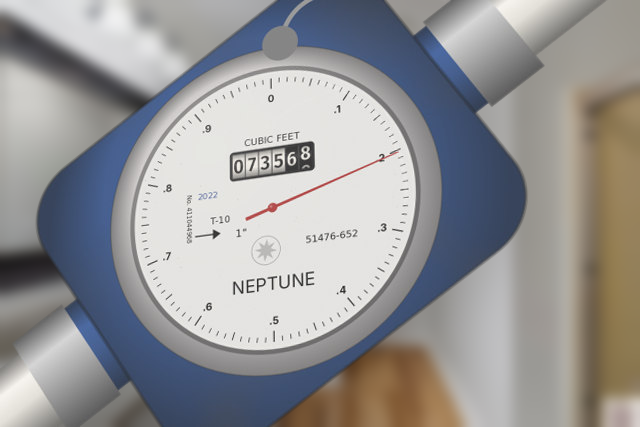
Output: **73568.20** ft³
